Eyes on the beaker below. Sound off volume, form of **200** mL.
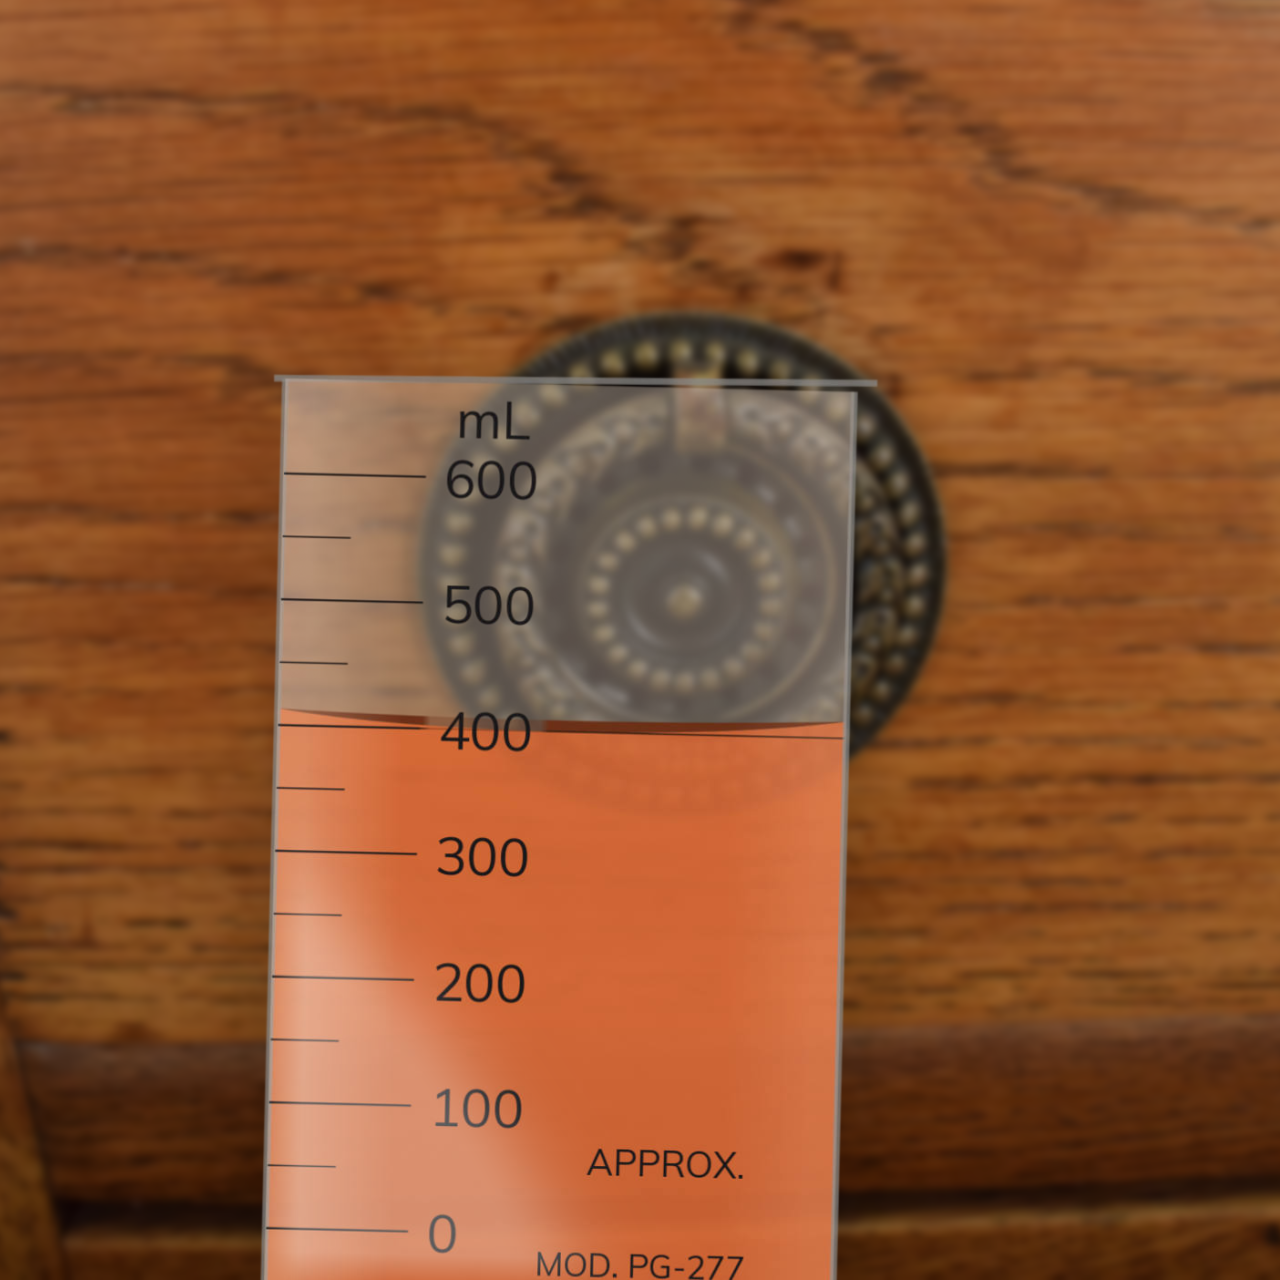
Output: **400** mL
